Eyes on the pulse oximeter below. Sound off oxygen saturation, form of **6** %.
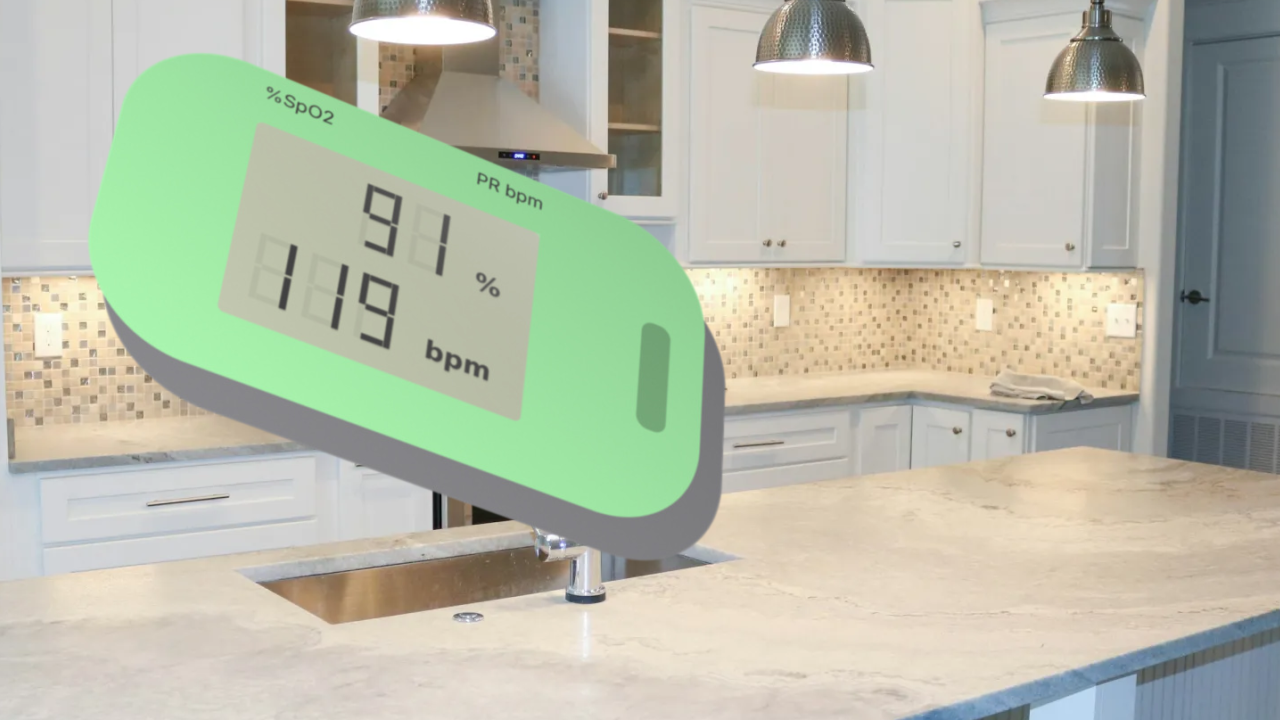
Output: **91** %
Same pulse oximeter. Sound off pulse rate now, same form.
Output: **119** bpm
